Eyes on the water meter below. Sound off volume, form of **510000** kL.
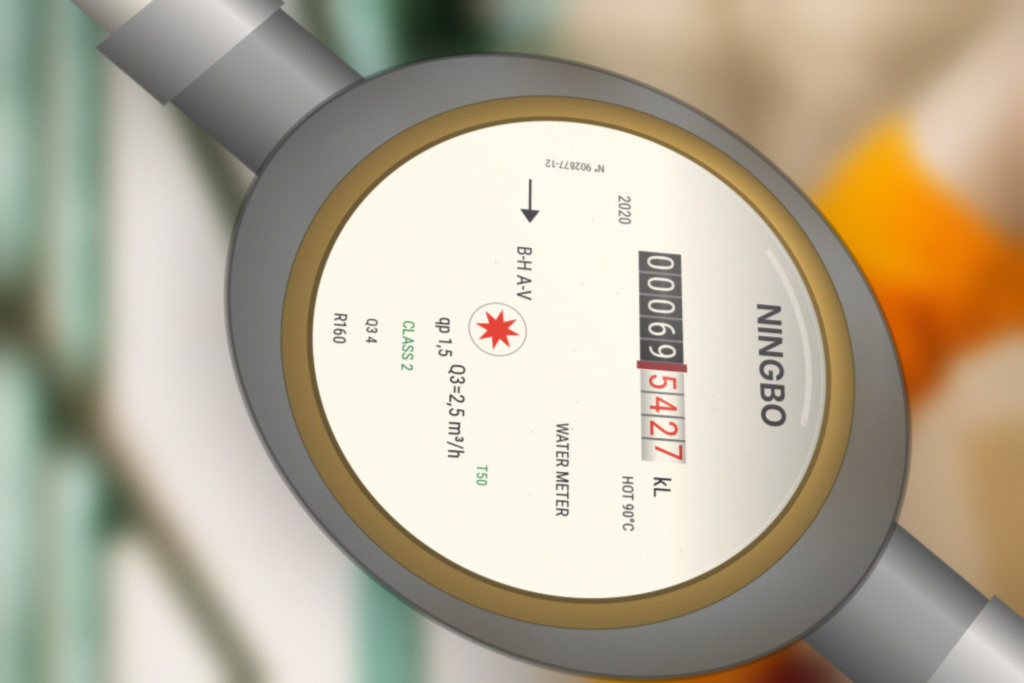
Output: **69.5427** kL
